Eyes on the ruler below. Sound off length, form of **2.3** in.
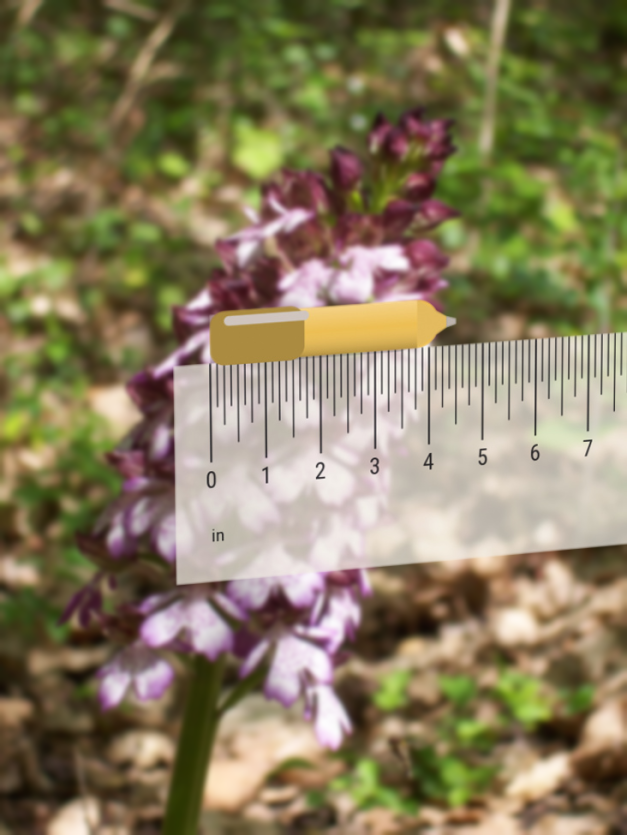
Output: **4.5** in
